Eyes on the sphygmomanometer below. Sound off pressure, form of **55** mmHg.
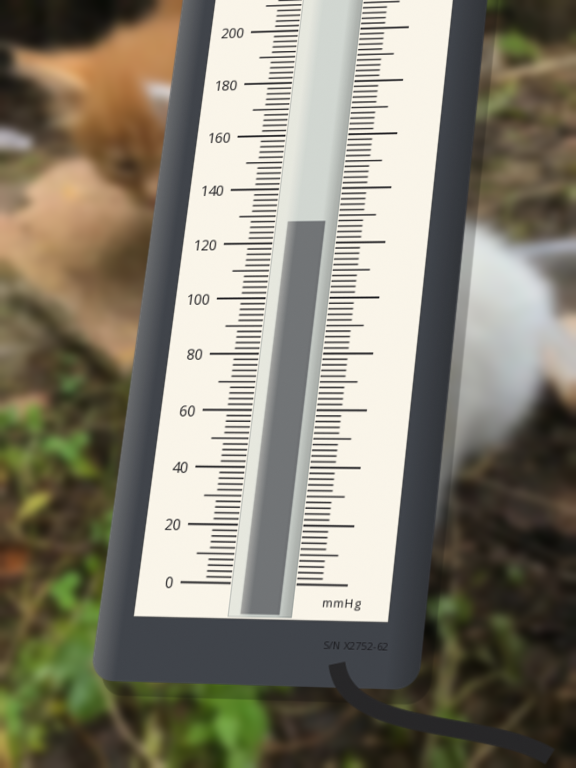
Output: **128** mmHg
